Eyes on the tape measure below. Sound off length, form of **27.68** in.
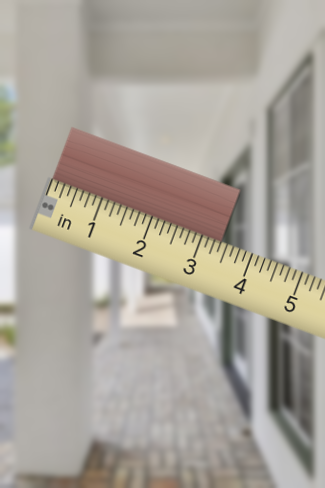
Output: **3.375** in
